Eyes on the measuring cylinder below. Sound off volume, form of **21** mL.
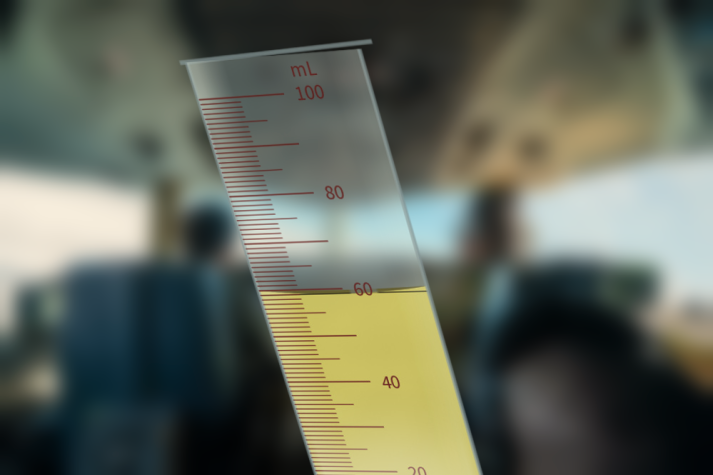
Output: **59** mL
